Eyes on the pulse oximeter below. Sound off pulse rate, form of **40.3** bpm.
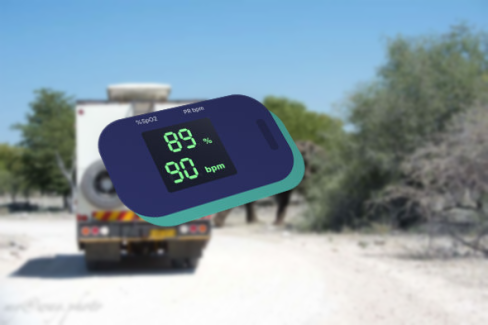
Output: **90** bpm
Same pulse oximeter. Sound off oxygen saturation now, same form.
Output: **89** %
